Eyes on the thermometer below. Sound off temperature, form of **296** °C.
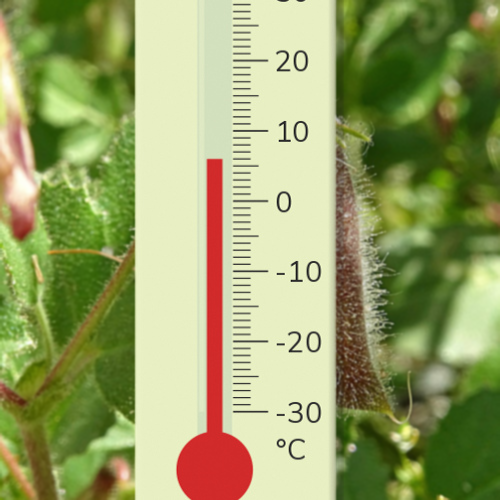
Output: **6** °C
